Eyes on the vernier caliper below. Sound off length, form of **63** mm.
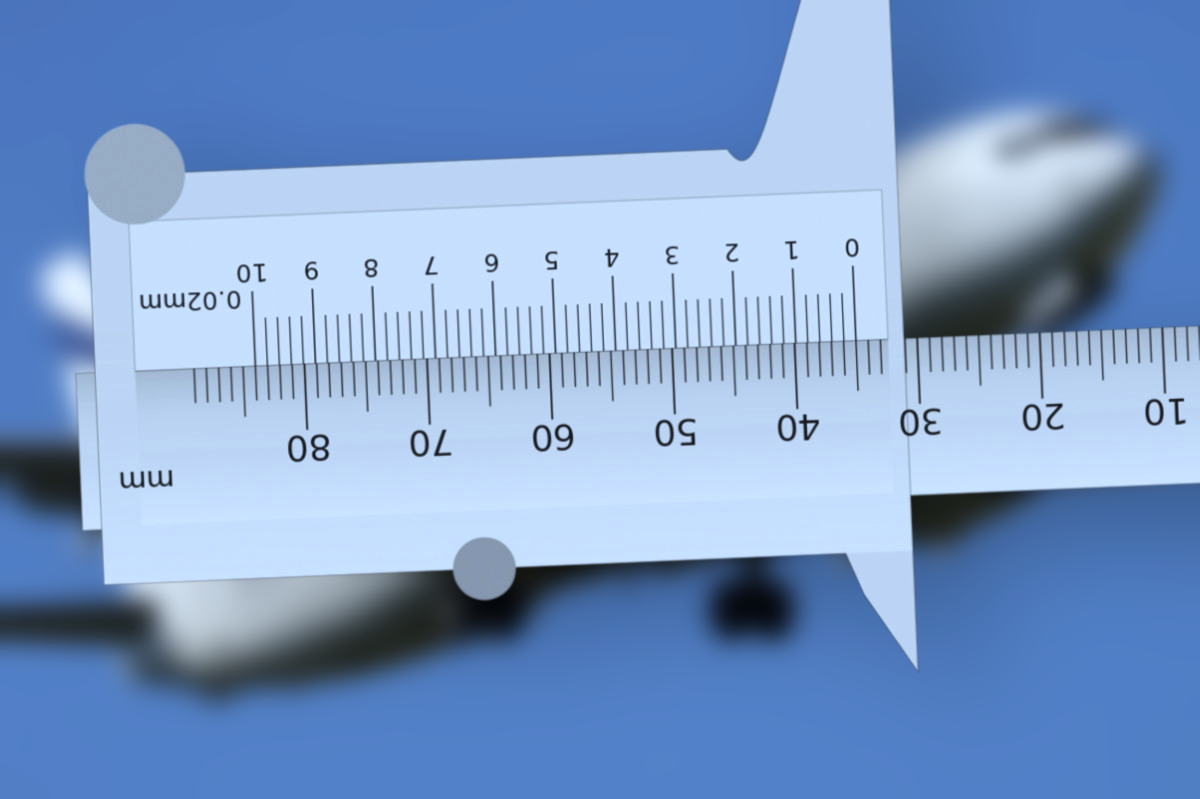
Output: **35.0** mm
